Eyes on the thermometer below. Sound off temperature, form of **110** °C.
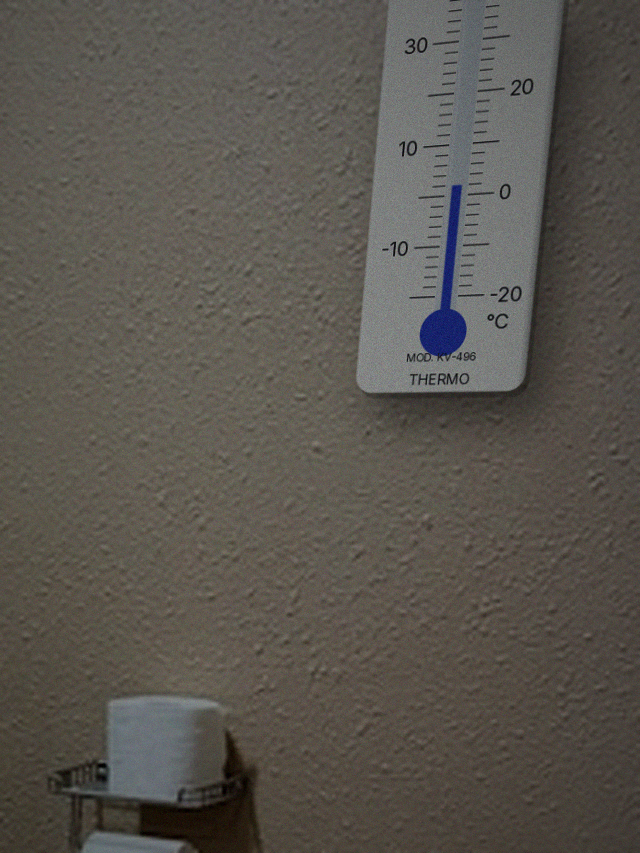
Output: **2** °C
